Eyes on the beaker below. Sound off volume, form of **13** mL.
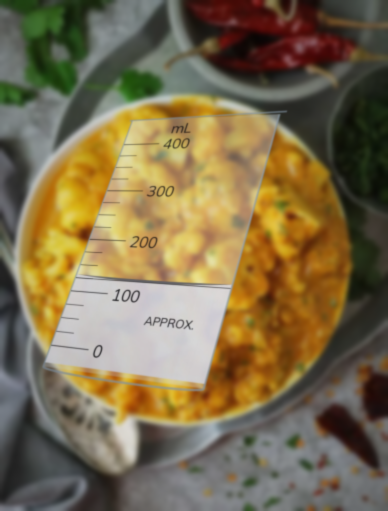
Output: **125** mL
